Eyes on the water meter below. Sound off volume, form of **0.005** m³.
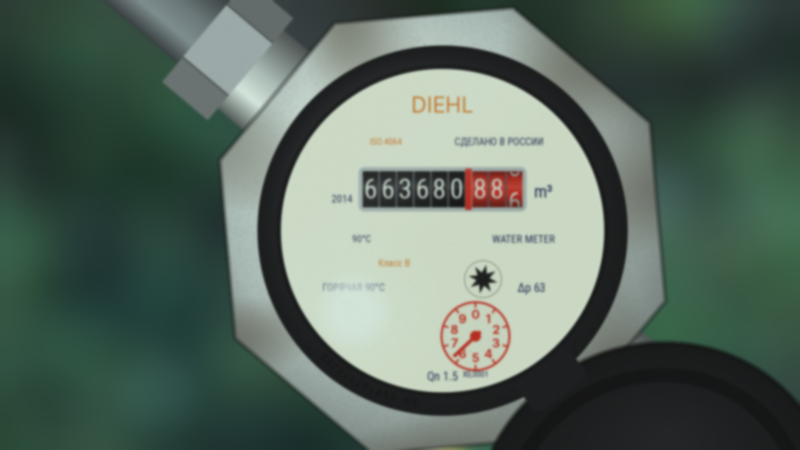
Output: **663680.8856** m³
